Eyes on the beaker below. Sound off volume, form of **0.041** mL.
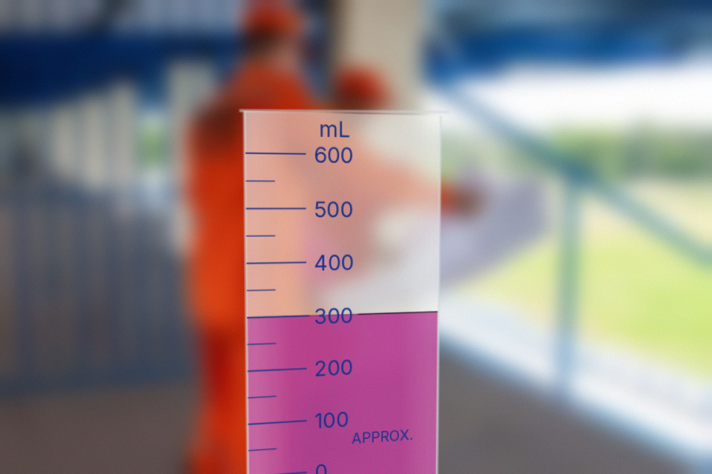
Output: **300** mL
